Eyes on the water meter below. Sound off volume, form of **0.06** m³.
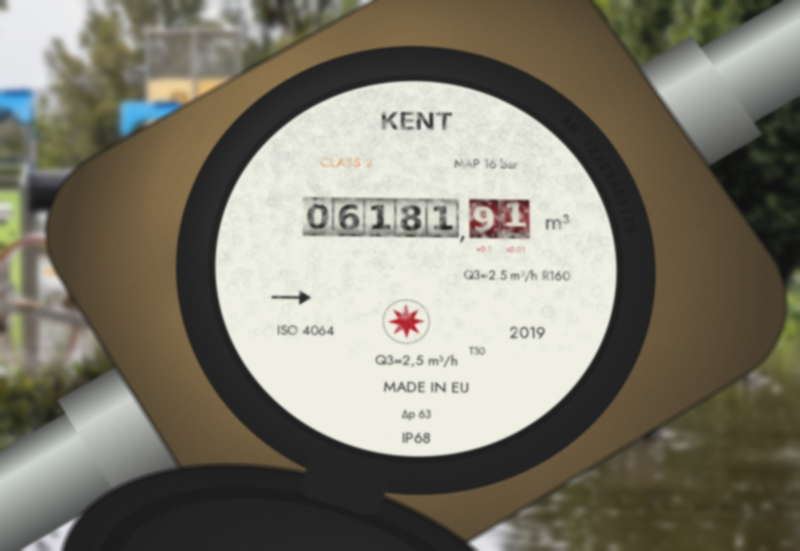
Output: **6181.91** m³
